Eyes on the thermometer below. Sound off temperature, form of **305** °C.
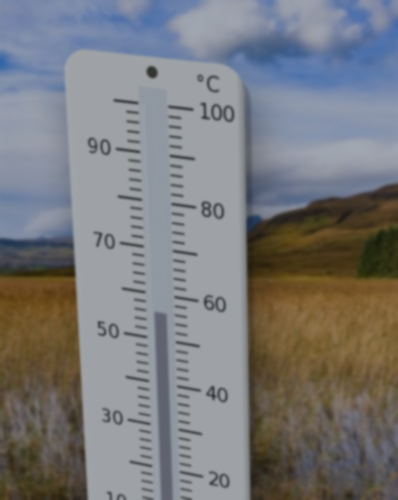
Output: **56** °C
